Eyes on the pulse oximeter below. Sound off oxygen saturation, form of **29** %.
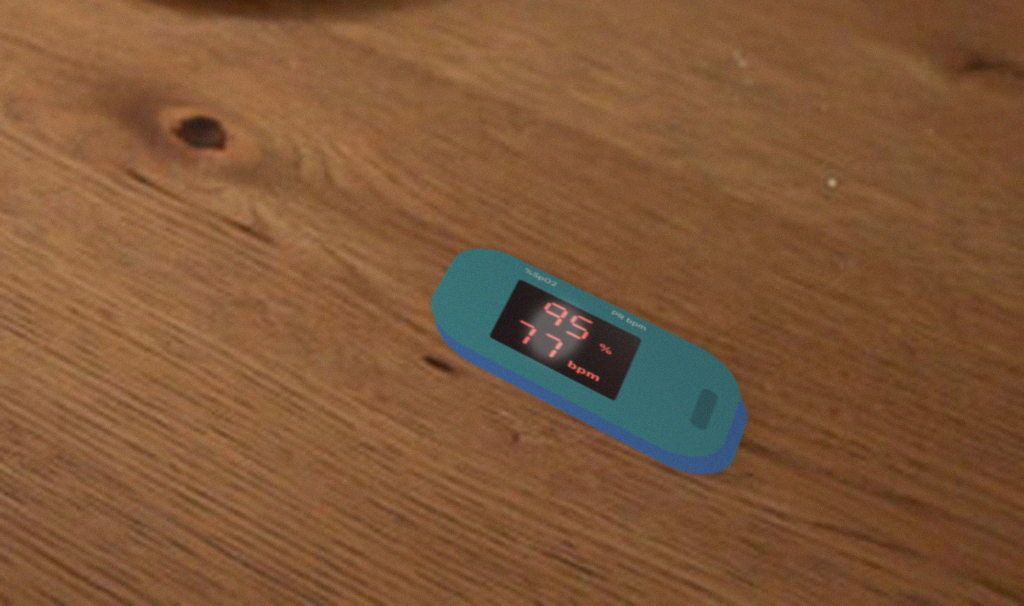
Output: **95** %
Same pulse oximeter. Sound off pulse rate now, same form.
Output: **77** bpm
